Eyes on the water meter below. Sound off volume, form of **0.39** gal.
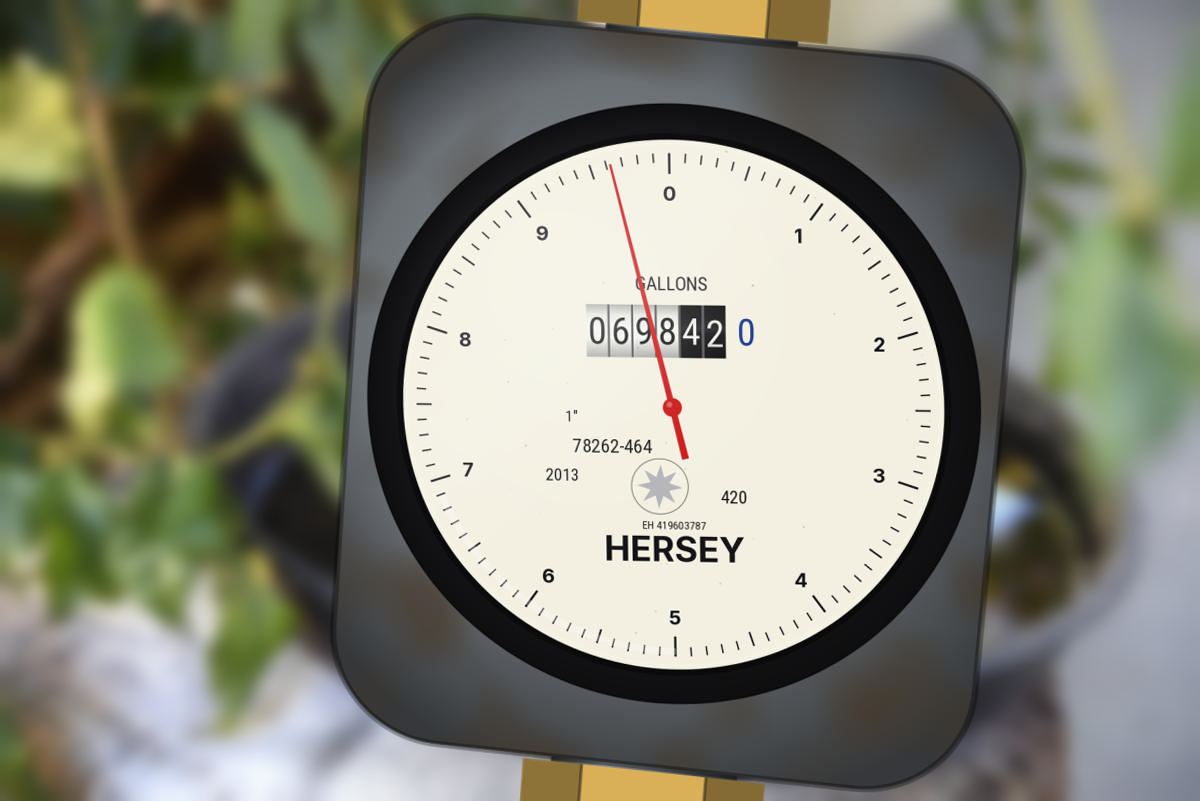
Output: **698419.6** gal
